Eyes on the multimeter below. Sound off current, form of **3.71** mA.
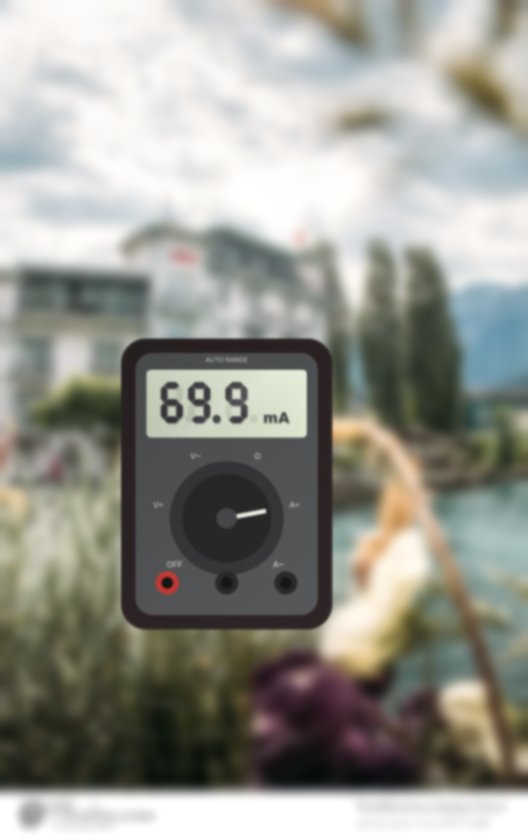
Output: **69.9** mA
